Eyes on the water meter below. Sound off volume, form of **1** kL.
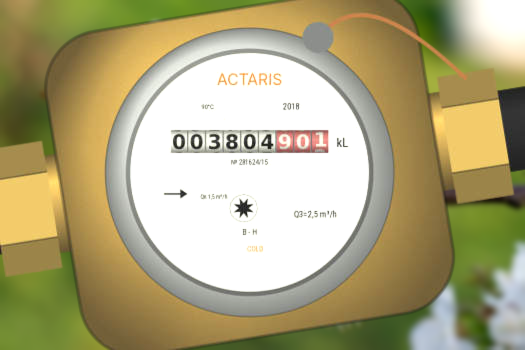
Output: **3804.901** kL
